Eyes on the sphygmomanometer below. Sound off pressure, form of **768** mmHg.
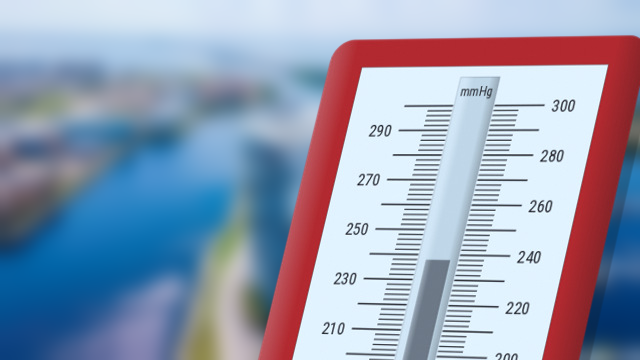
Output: **238** mmHg
